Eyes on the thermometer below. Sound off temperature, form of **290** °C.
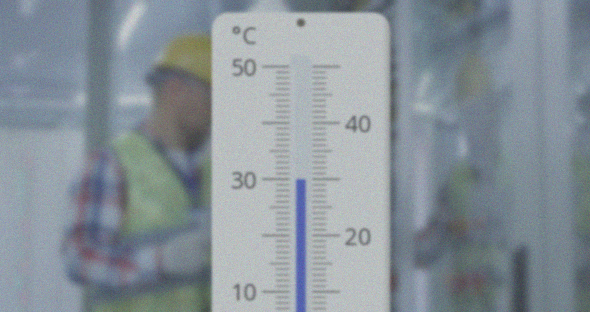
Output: **30** °C
